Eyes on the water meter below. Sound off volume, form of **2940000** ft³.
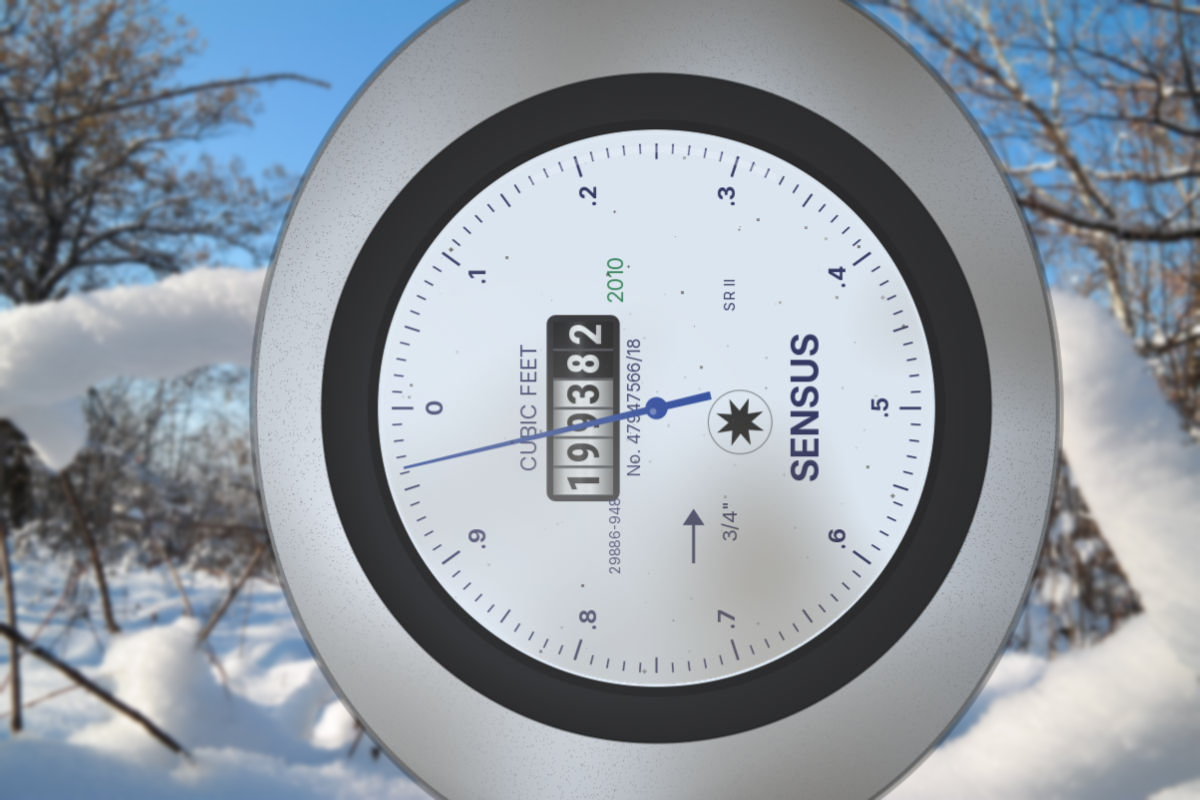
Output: **199381.96** ft³
